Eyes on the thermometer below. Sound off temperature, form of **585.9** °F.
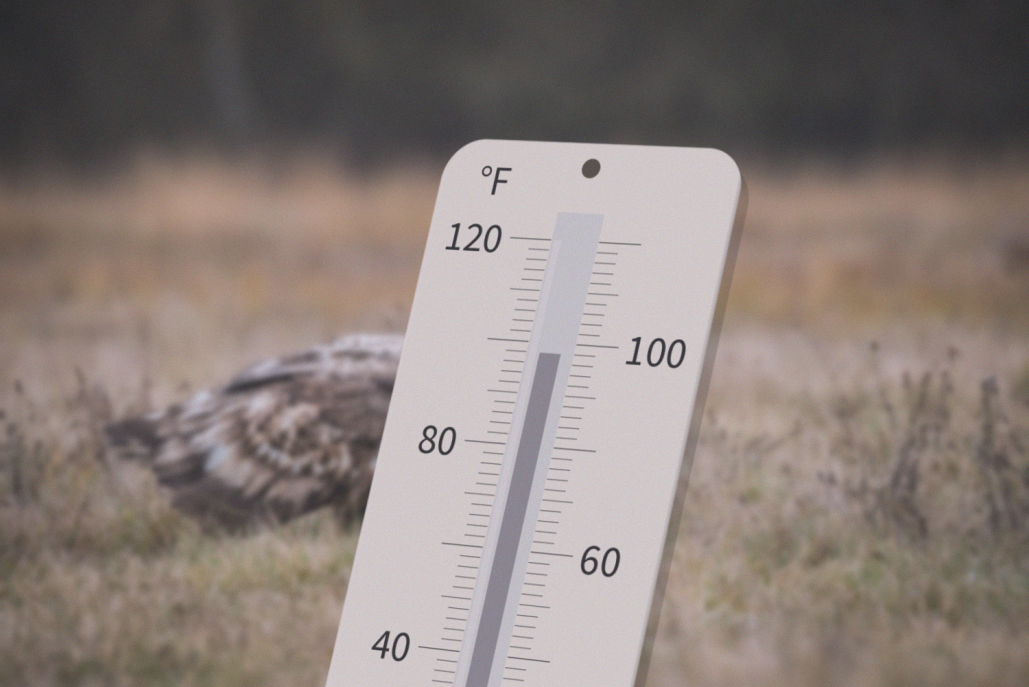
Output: **98** °F
